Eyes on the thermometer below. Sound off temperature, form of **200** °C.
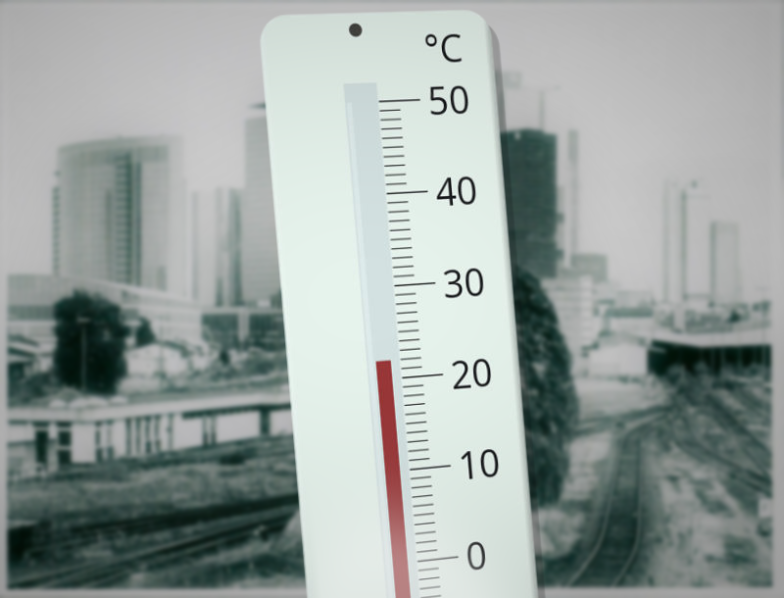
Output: **22** °C
